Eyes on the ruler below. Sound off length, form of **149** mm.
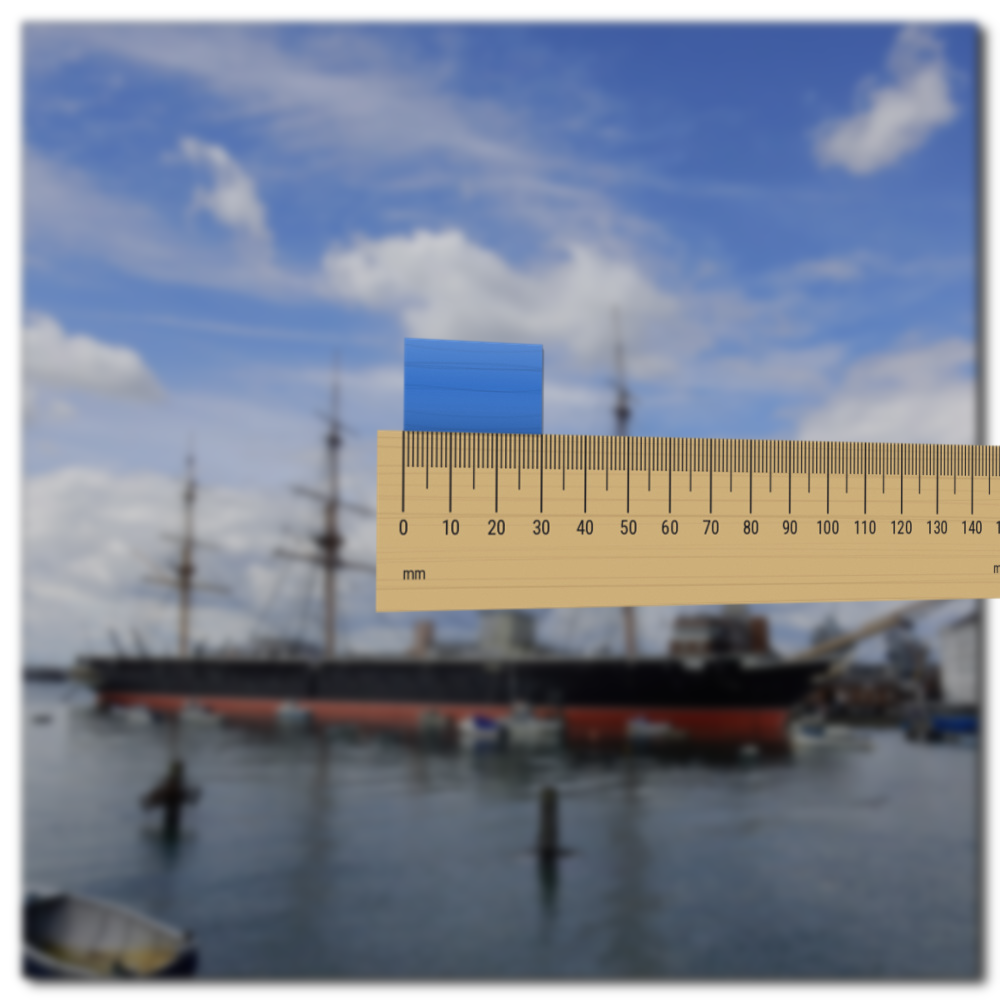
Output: **30** mm
